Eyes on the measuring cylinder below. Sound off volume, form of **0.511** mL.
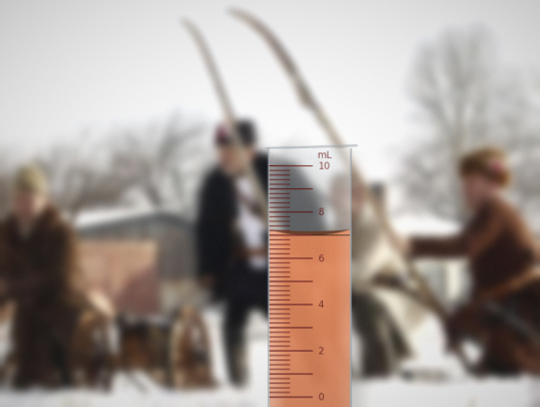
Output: **7** mL
